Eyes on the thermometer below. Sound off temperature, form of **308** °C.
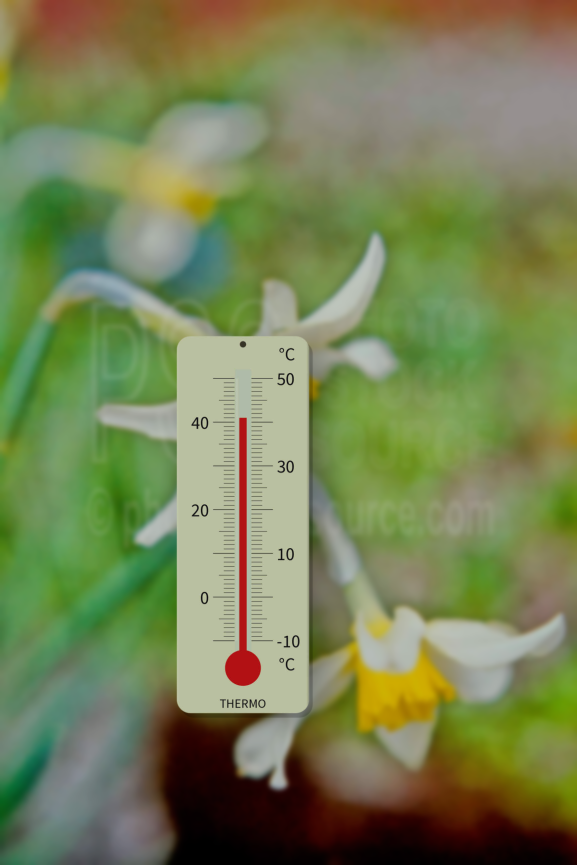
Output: **41** °C
